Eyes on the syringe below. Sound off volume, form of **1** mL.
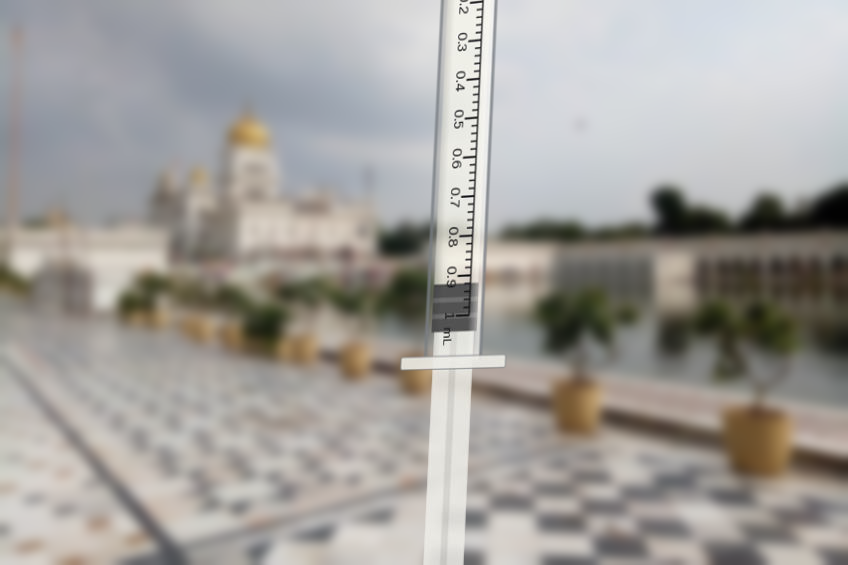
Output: **0.92** mL
